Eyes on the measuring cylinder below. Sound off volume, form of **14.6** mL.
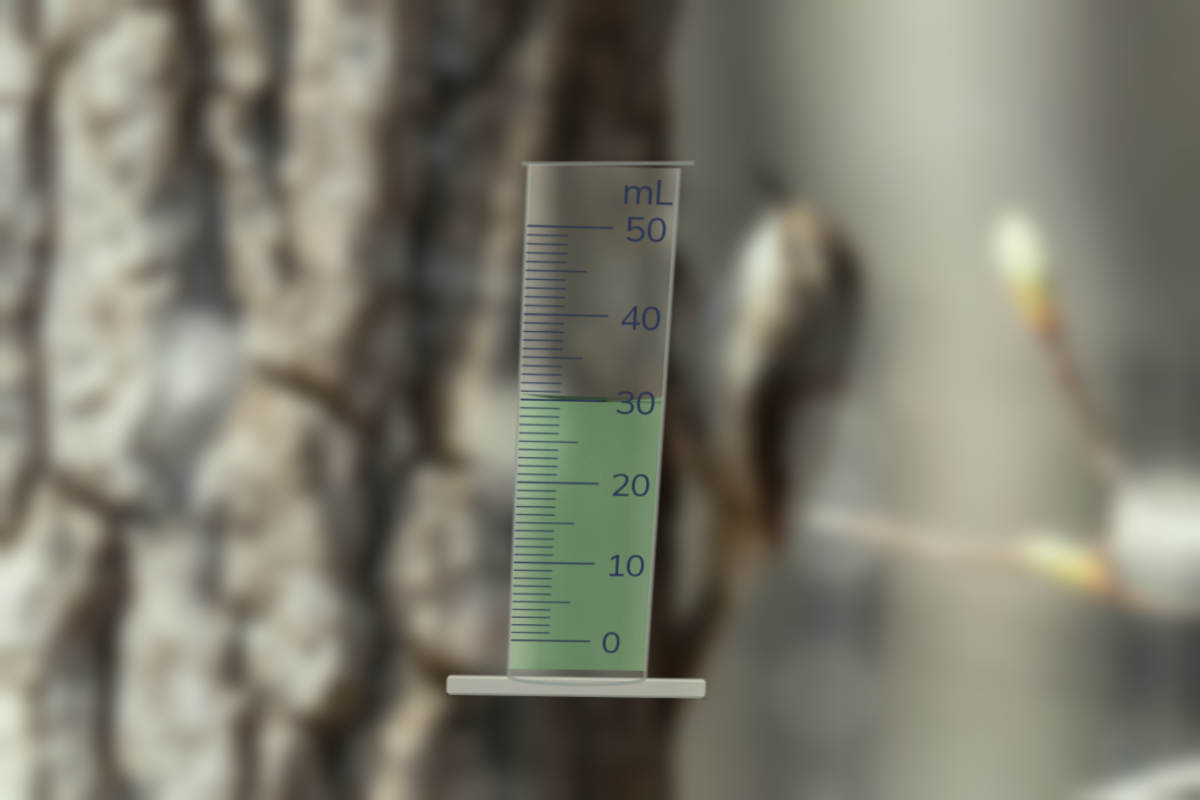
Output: **30** mL
